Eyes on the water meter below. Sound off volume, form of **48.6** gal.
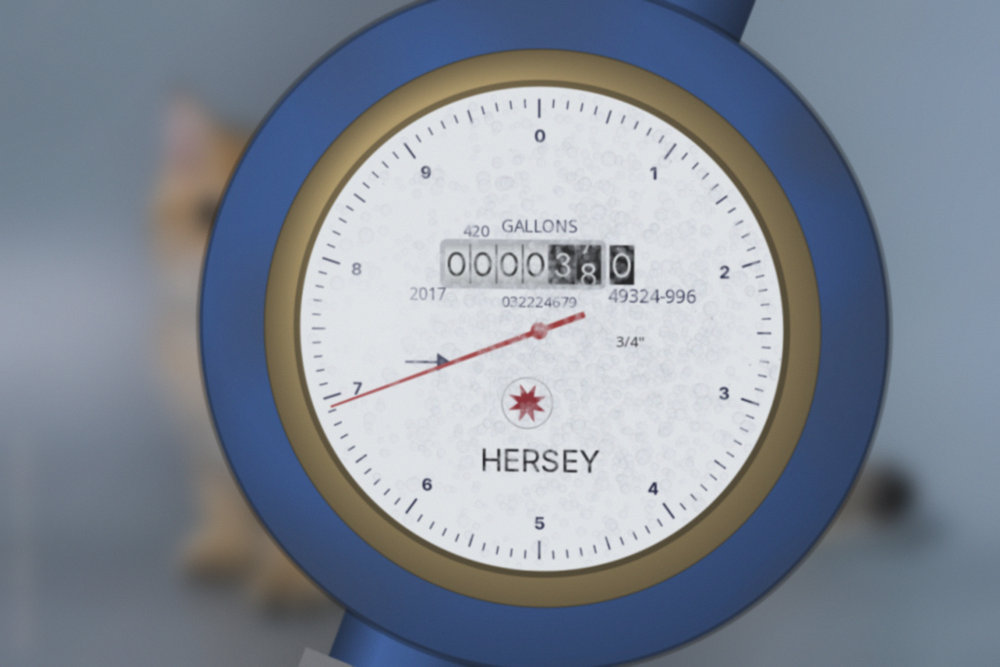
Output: **376.9** gal
